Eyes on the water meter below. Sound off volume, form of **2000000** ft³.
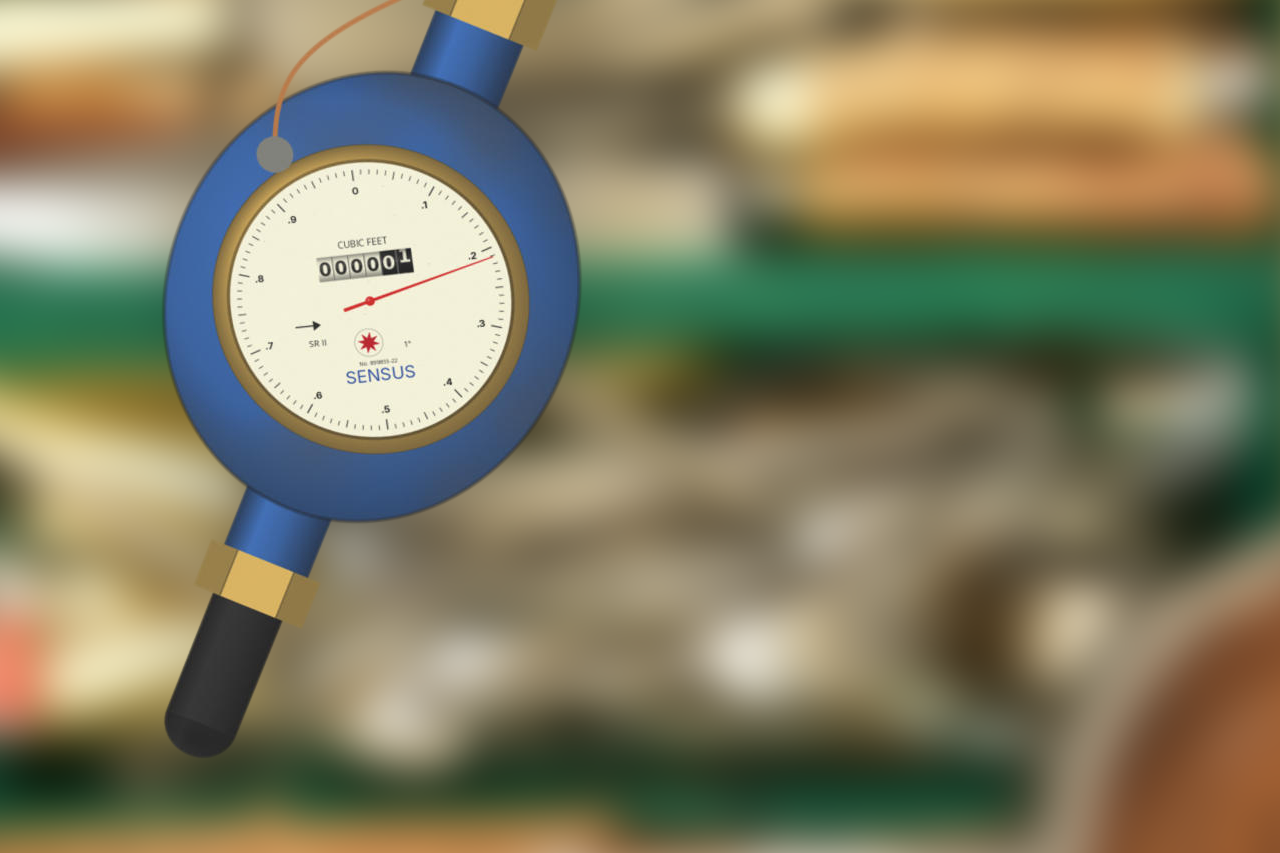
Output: **1.21** ft³
